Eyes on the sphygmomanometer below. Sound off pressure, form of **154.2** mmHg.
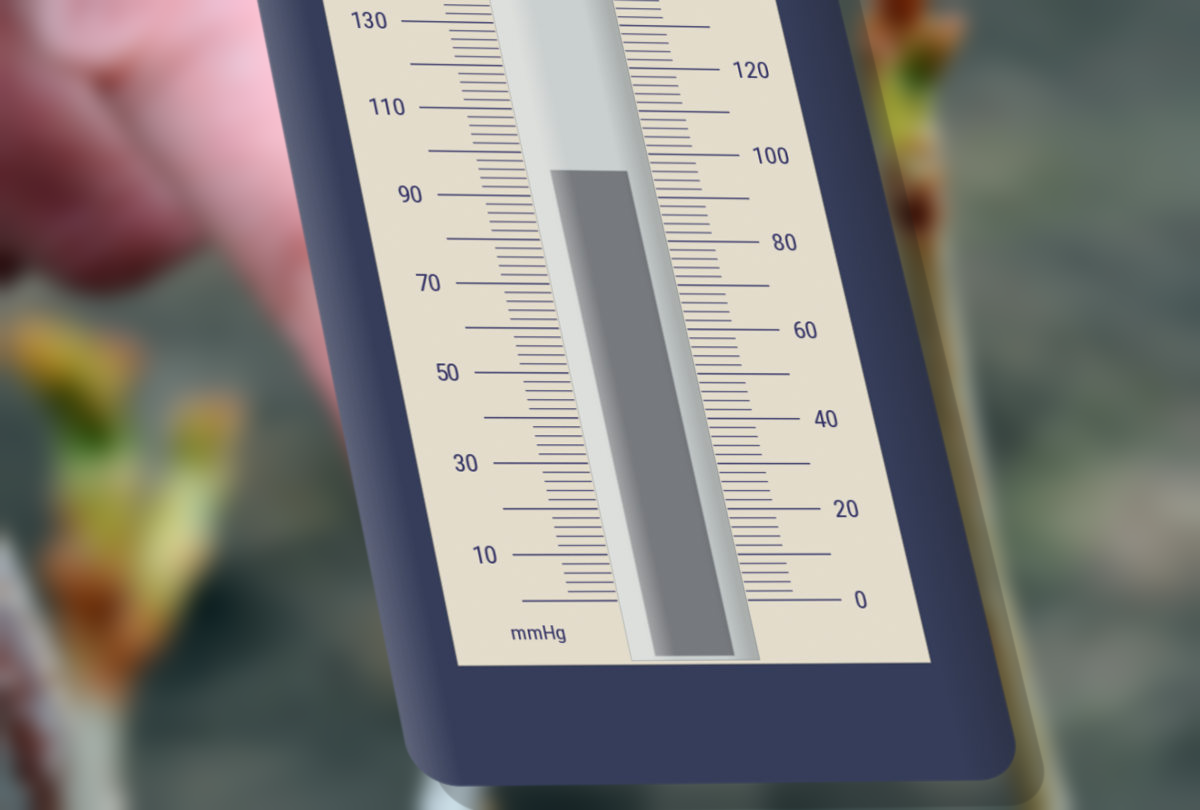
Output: **96** mmHg
